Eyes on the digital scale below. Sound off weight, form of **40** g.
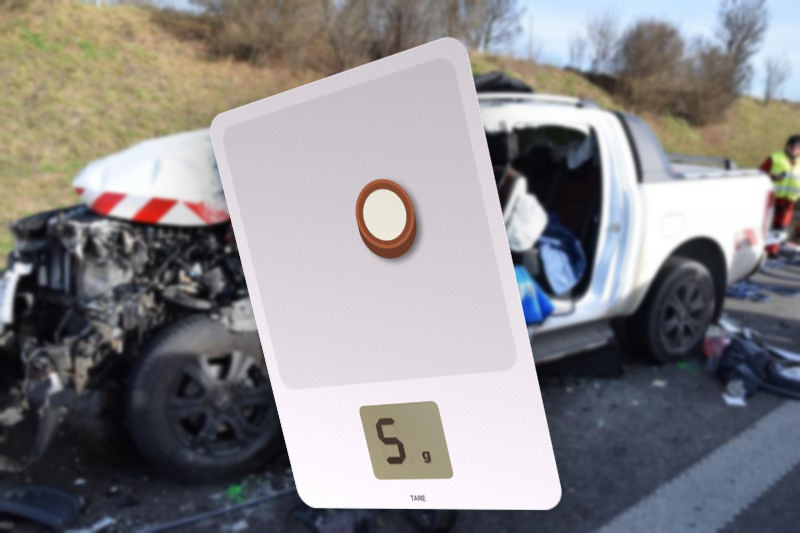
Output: **5** g
